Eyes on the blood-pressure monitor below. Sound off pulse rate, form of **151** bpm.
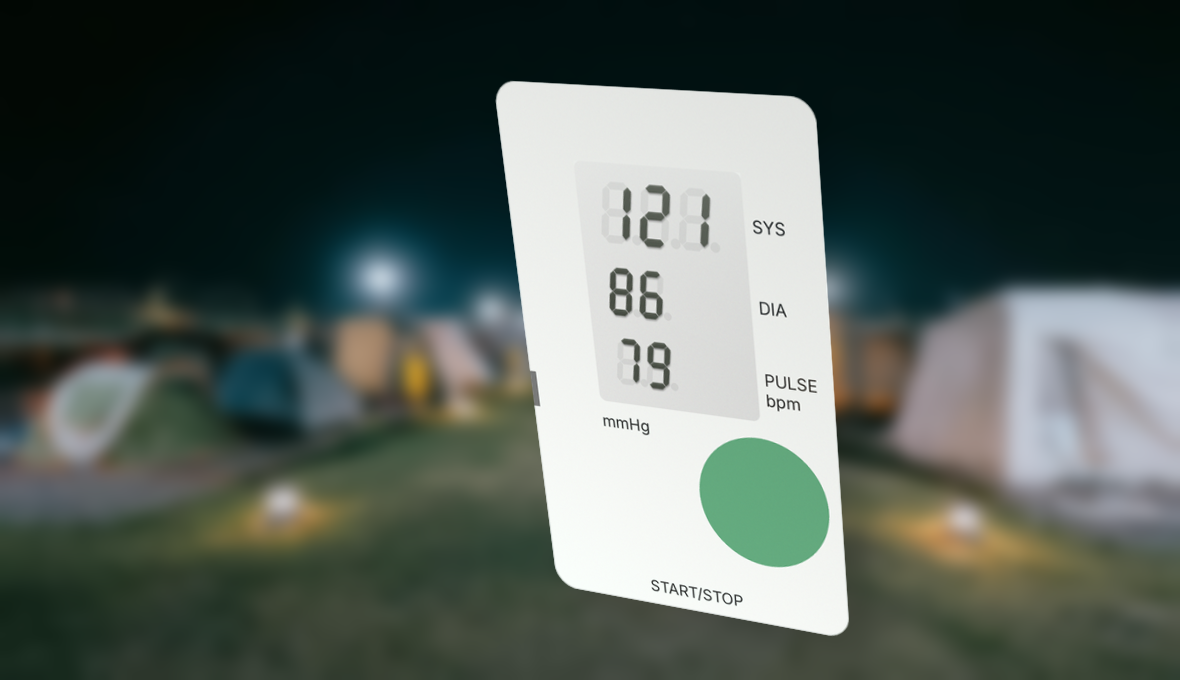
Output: **79** bpm
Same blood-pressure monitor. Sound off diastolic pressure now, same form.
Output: **86** mmHg
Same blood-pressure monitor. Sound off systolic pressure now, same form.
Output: **121** mmHg
